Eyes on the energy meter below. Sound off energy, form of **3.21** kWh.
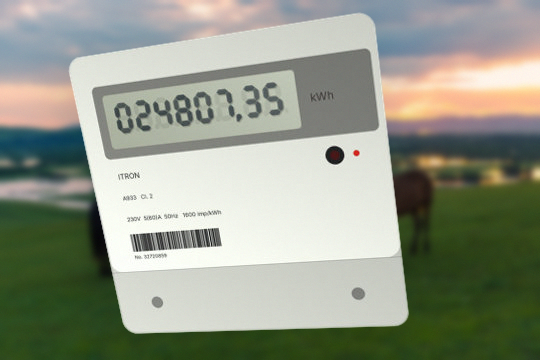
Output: **24807.35** kWh
